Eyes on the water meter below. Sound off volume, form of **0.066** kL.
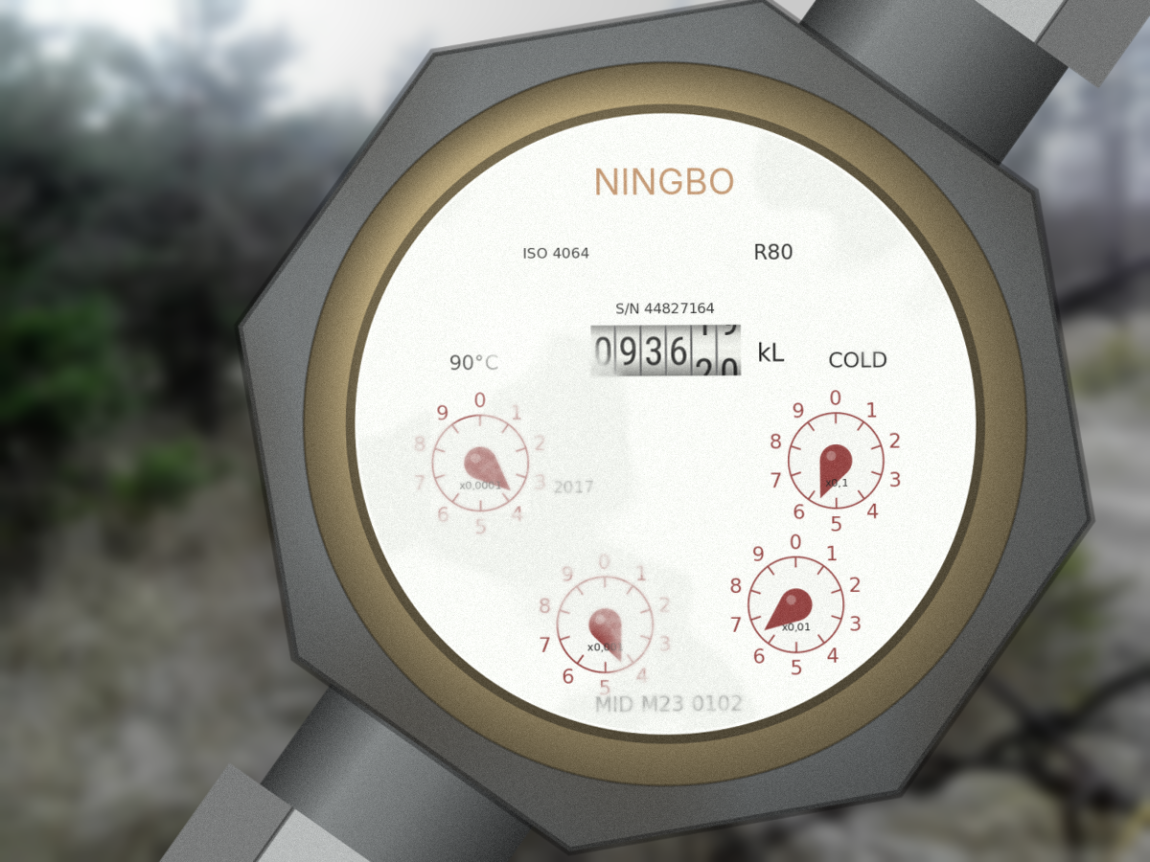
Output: **93619.5643** kL
